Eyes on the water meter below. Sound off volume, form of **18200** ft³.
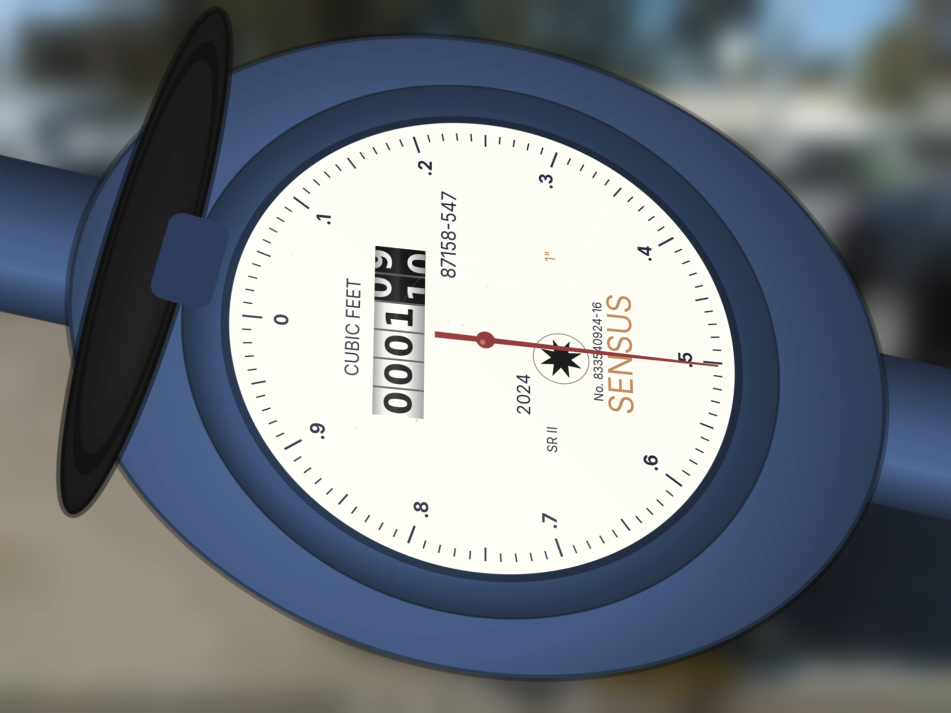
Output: **109.50** ft³
